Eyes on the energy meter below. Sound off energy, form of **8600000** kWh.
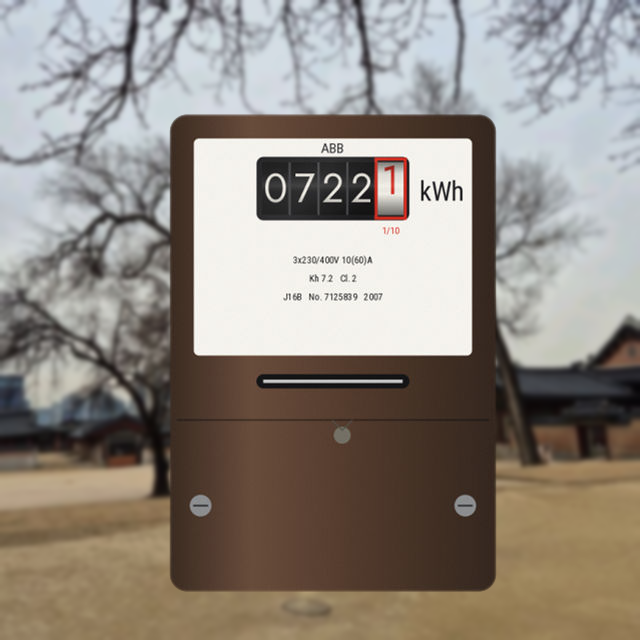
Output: **722.1** kWh
